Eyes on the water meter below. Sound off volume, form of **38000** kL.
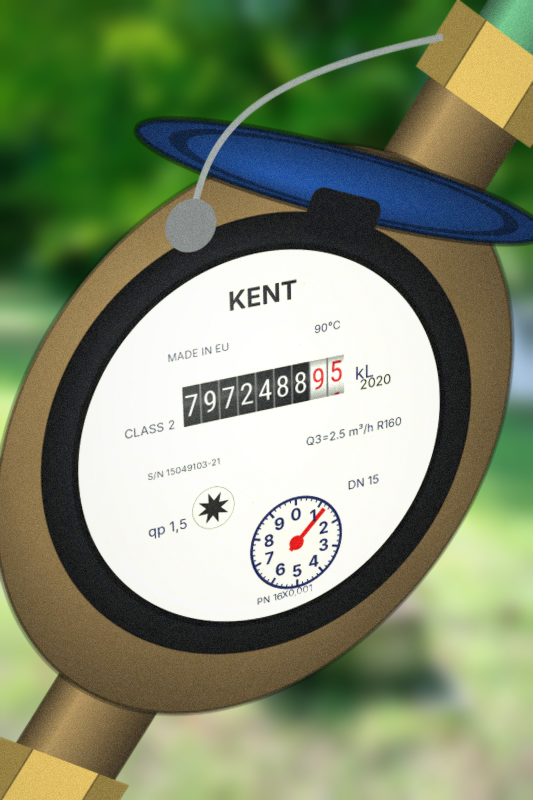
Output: **7972488.951** kL
